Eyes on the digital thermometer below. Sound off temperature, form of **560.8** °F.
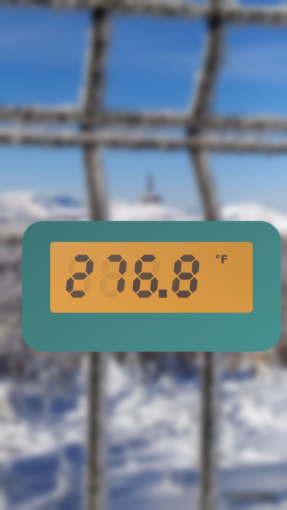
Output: **276.8** °F
